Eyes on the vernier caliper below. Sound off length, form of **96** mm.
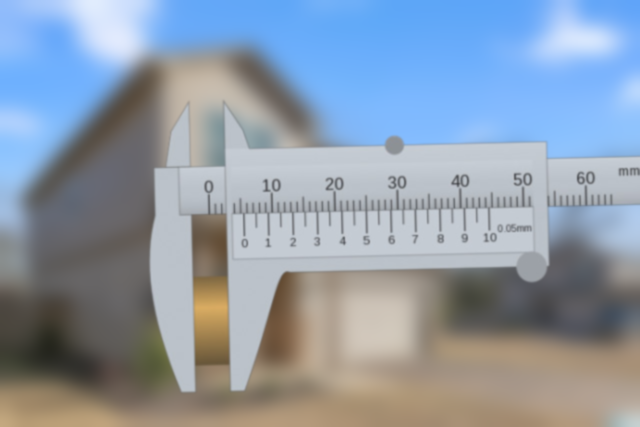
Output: **5.5** mm
